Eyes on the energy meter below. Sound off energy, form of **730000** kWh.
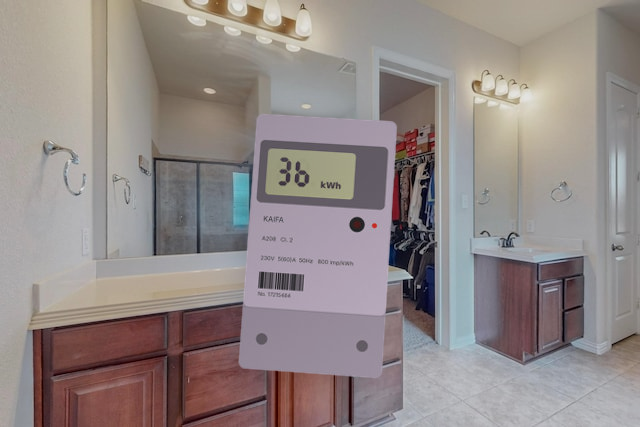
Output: **36** kWh
